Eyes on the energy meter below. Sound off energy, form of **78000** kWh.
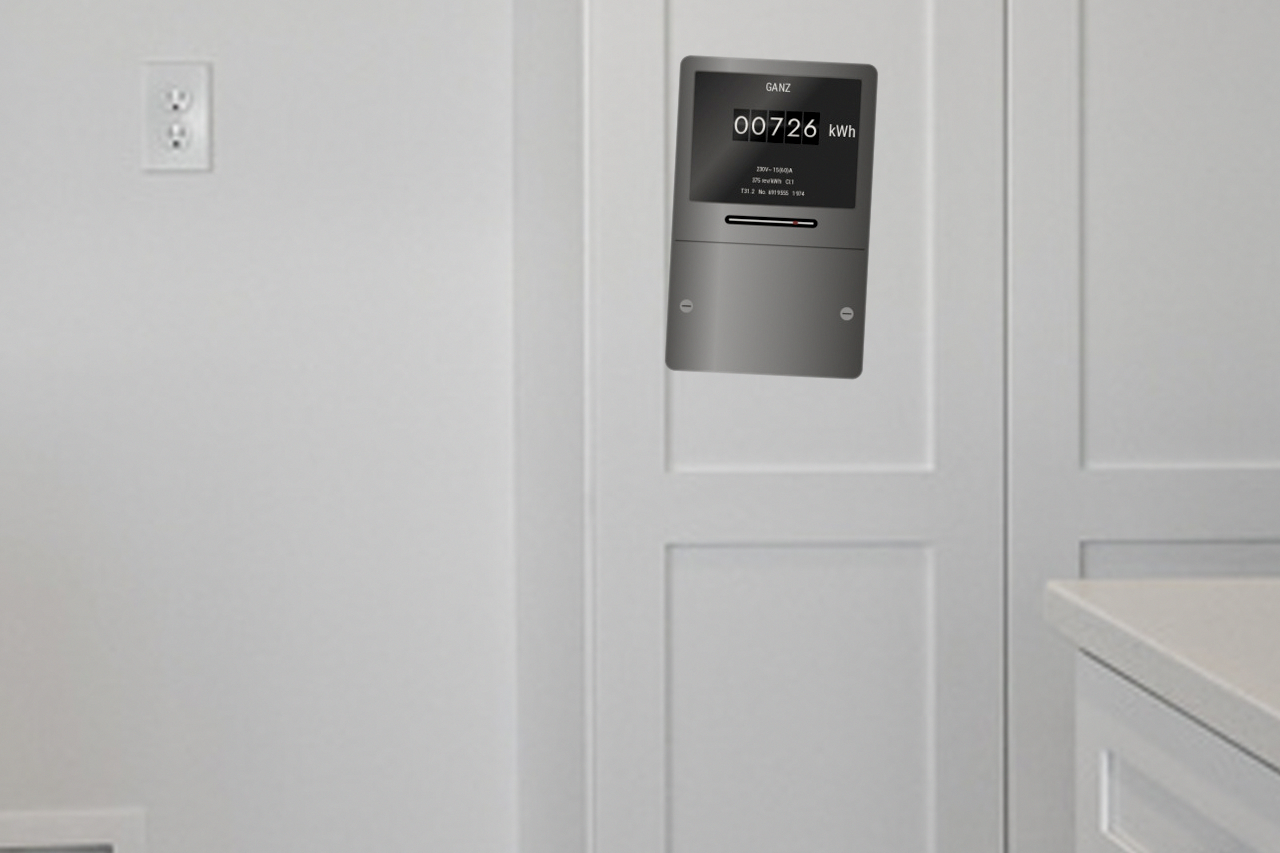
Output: **726** kWh
